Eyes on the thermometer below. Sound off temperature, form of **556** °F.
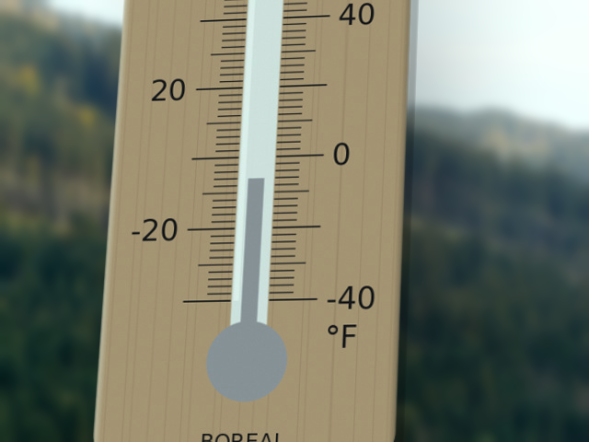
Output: **-6** °F
